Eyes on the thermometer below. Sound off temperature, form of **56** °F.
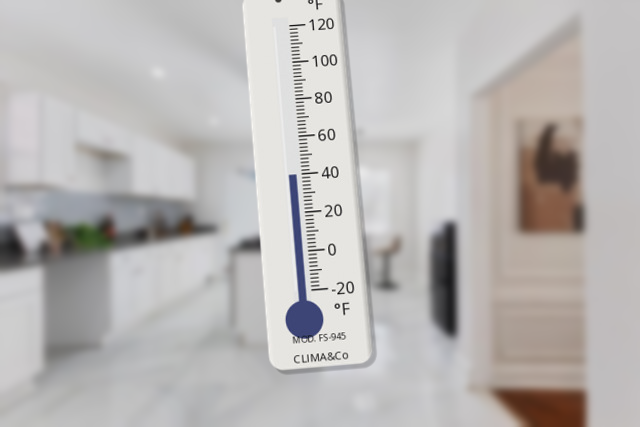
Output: **40** °F
